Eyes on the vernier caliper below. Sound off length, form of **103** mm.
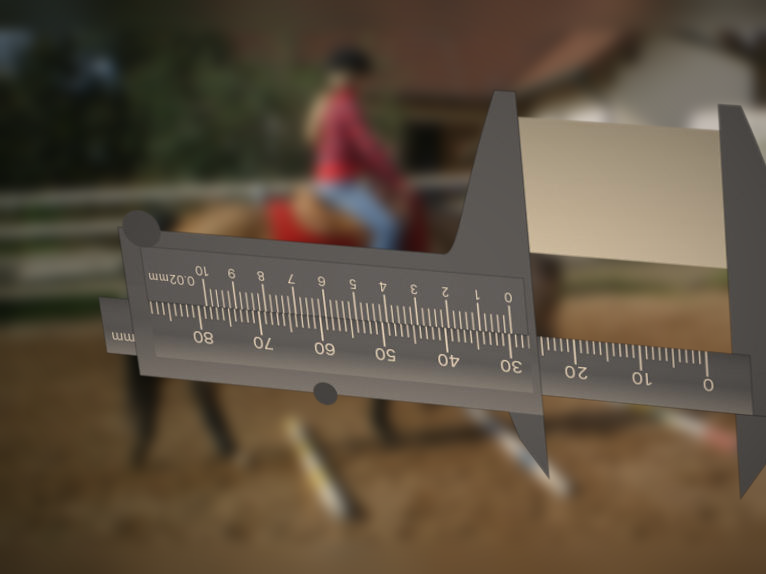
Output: **29.6** mm
